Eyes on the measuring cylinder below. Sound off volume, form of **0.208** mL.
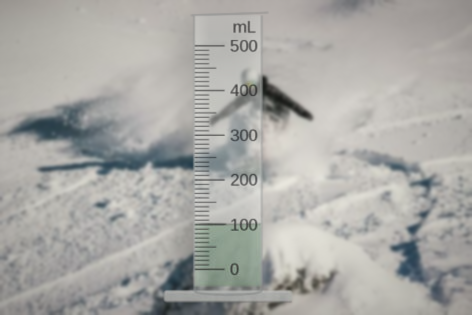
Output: **100** mL
